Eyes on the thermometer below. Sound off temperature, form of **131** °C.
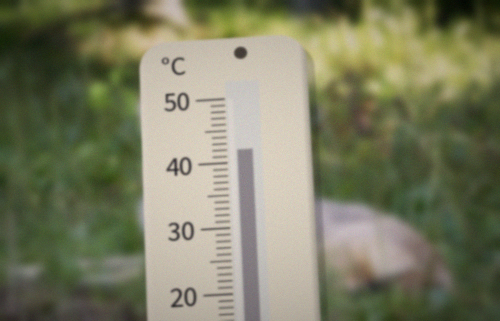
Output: **42** °C
